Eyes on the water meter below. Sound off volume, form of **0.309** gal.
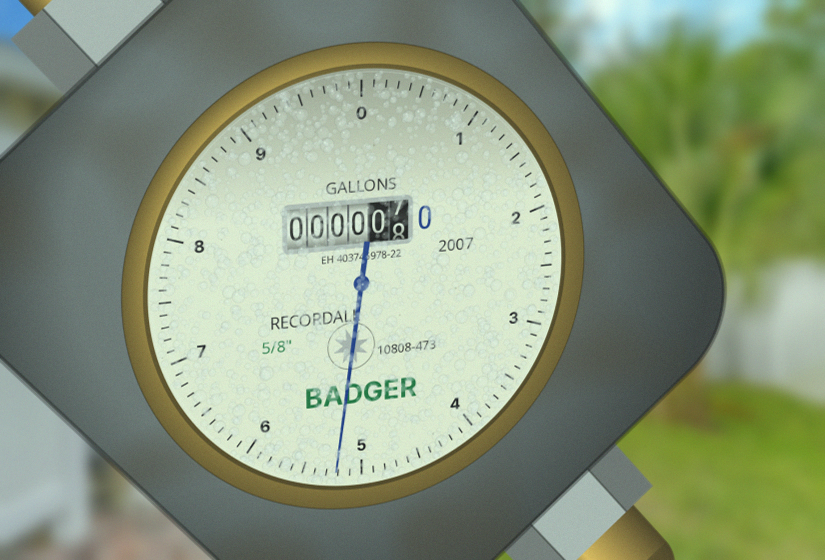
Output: **75.2** gal
